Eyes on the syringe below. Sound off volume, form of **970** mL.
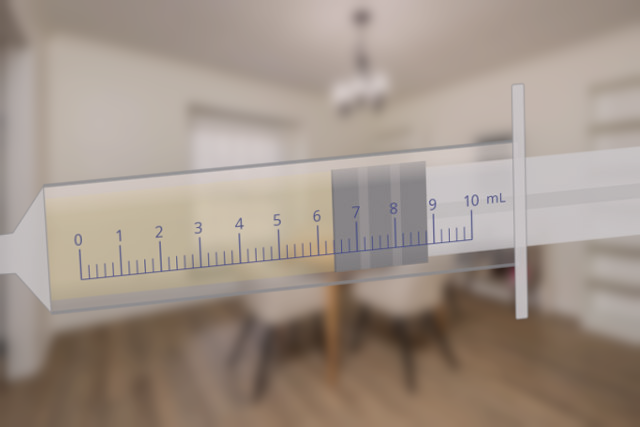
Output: **6.4** mL
